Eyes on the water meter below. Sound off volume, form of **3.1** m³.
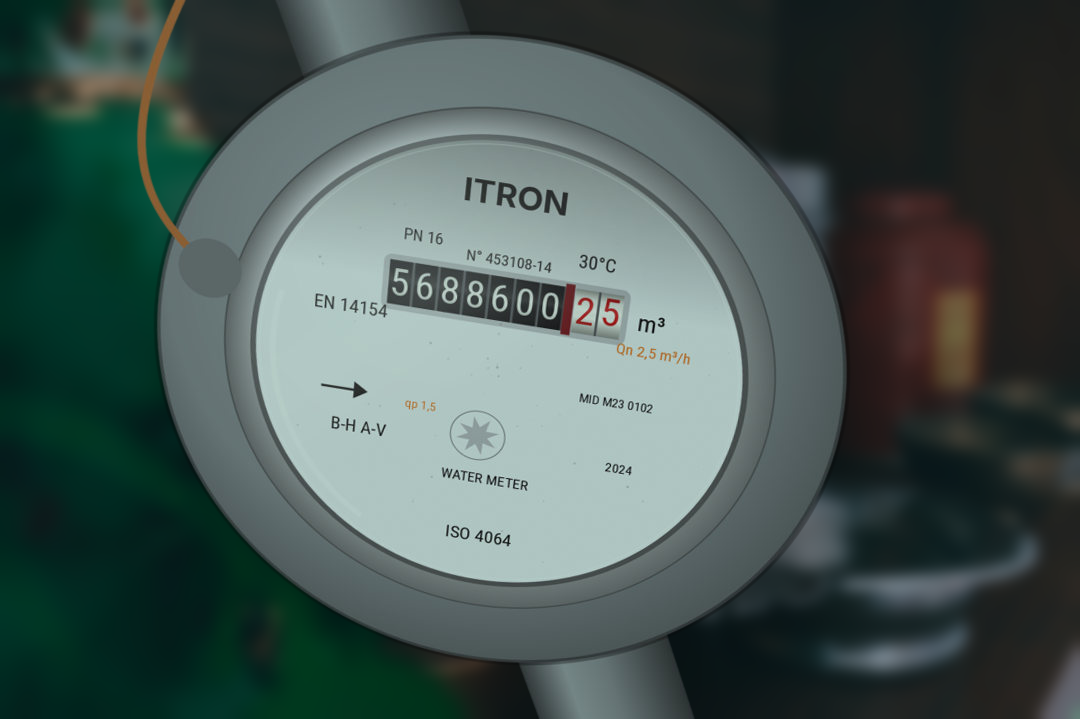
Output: **5688600.25** m³
